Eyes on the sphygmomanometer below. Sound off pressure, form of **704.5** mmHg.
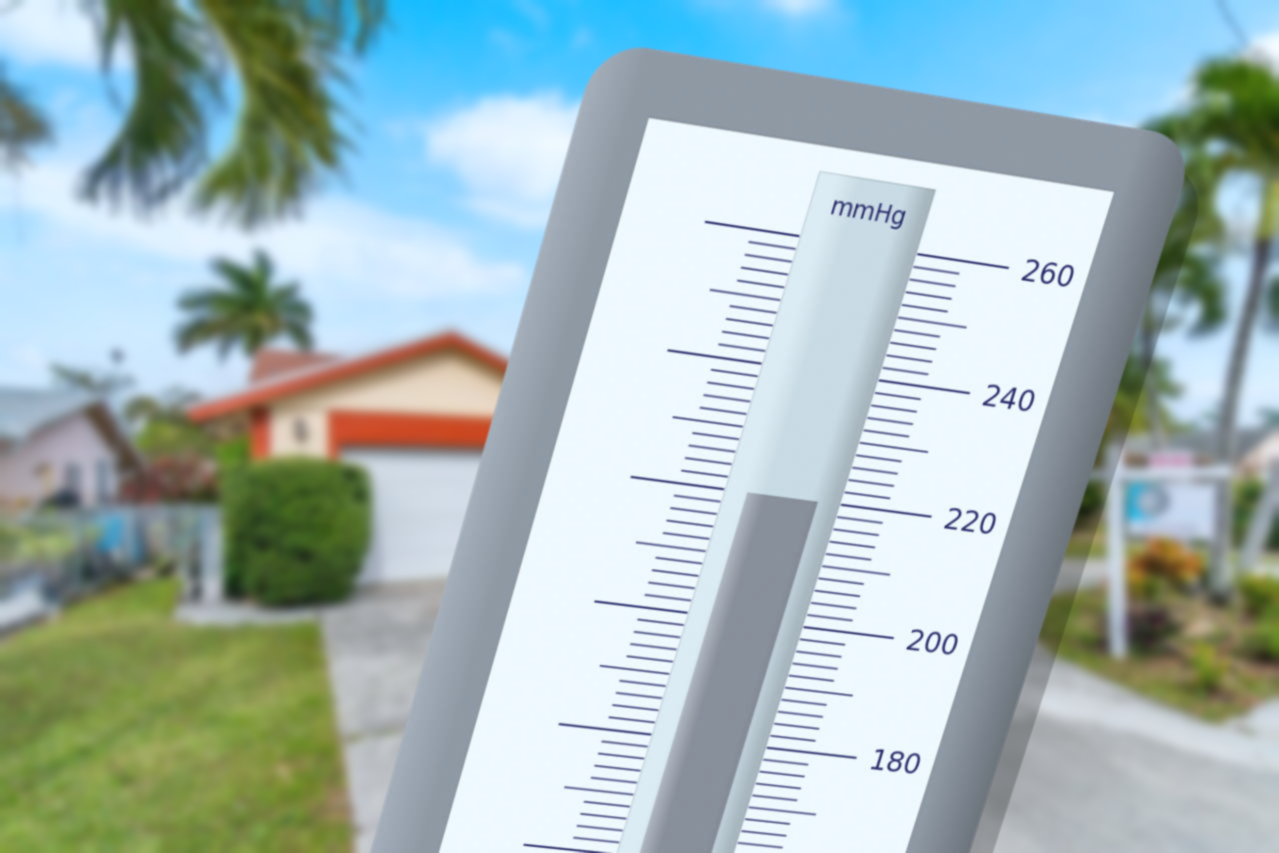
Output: **220** mmHg
